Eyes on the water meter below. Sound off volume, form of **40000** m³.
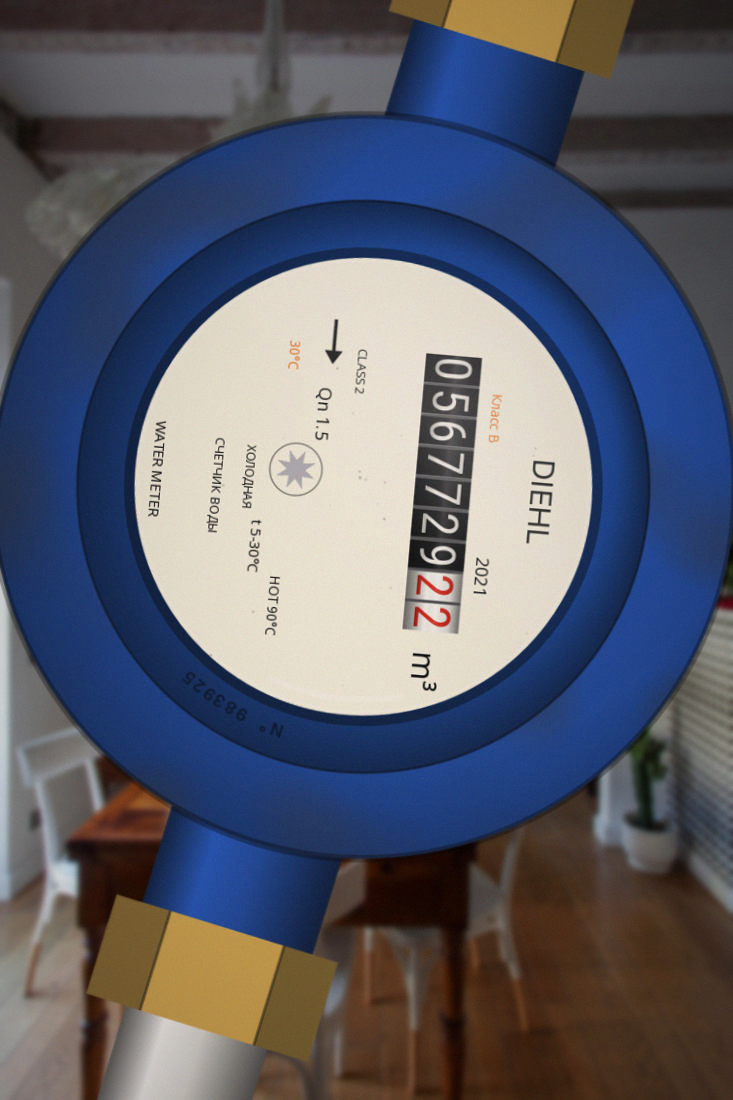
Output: **567729.22** m³
